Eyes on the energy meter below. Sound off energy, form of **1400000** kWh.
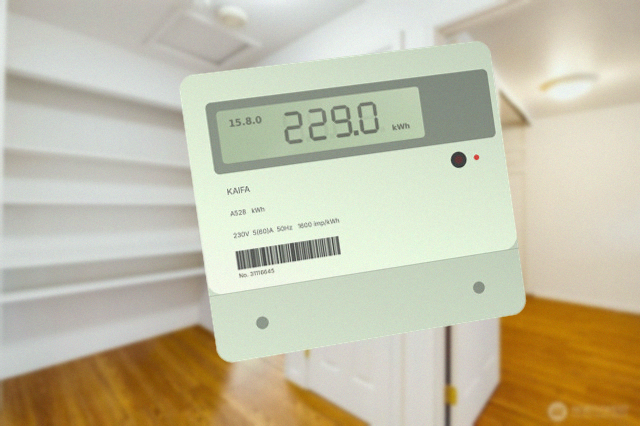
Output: **229.0** kWh
